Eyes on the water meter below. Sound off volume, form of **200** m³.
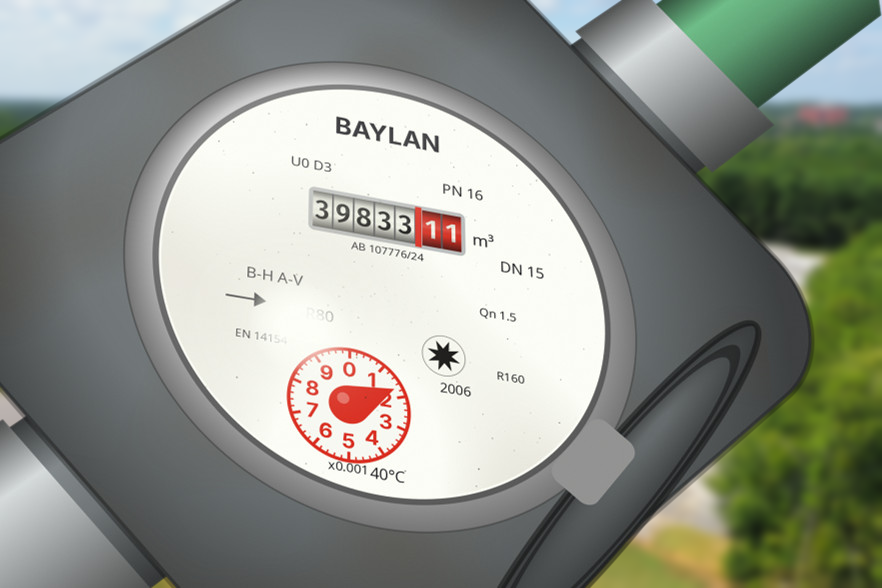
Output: **39833.111** m³
